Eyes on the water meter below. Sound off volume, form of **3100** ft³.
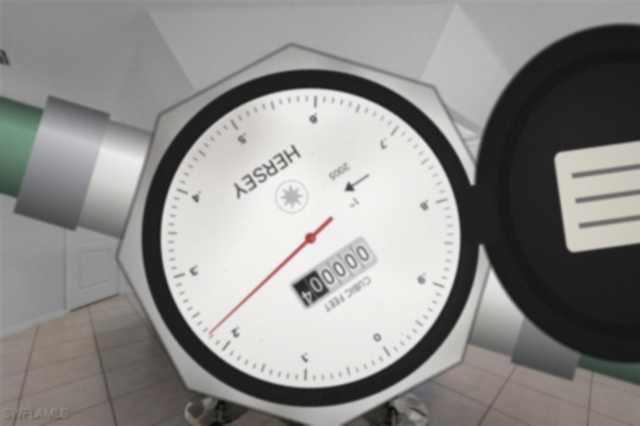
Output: **4.22** ft³
